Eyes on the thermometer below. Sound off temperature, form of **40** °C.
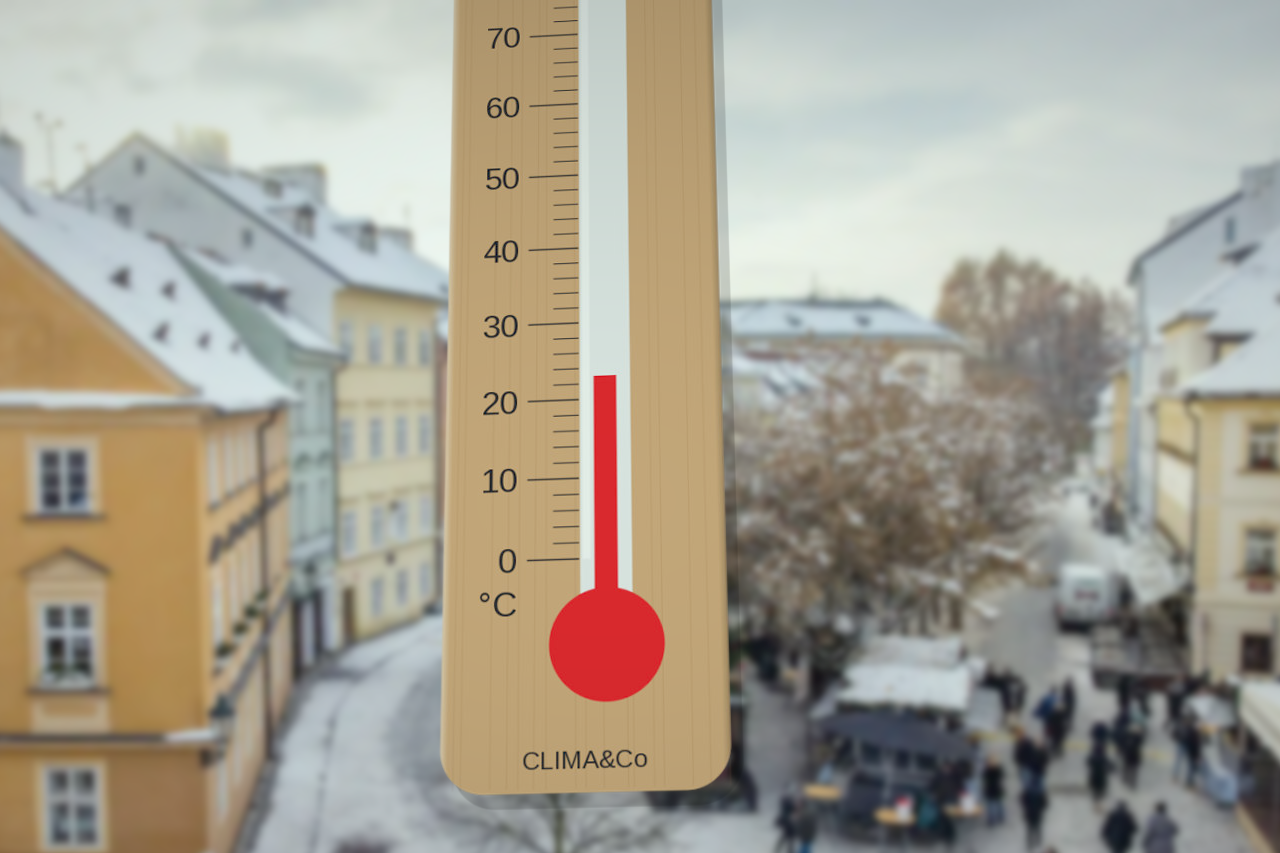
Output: **23** °C
